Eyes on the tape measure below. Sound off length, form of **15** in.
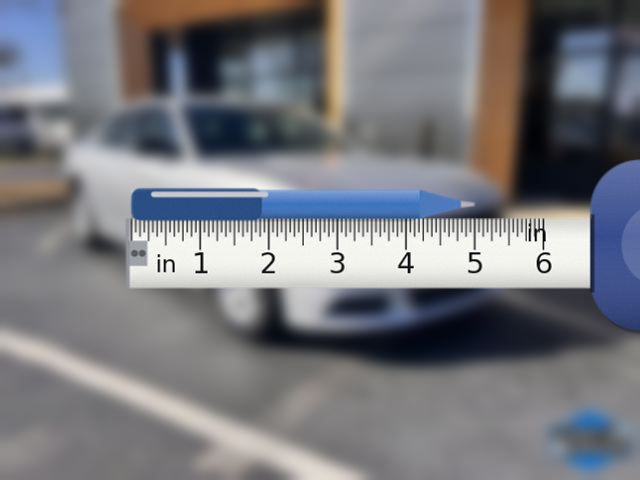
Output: **5** in
